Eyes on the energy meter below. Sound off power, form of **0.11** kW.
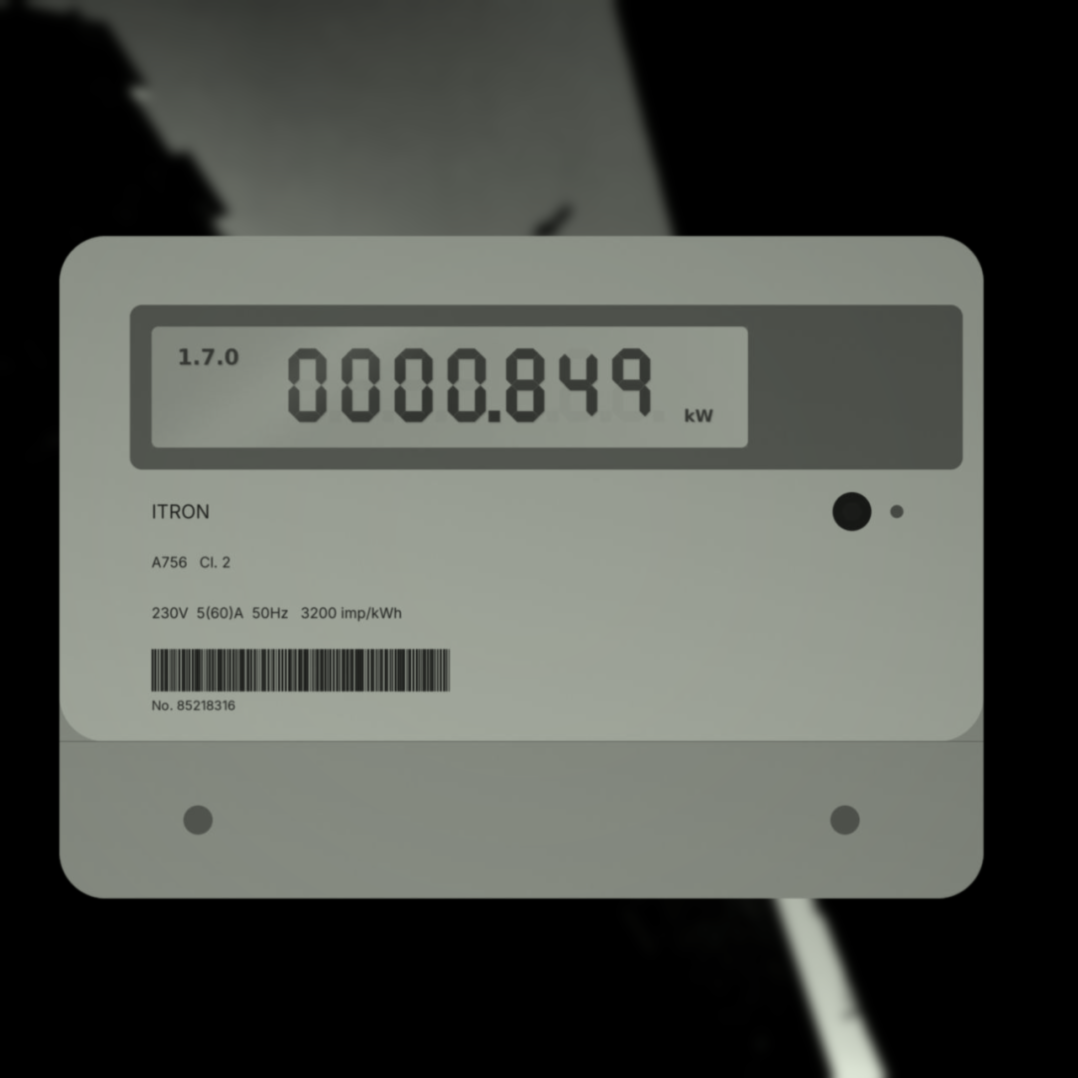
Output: **0.849** kW
